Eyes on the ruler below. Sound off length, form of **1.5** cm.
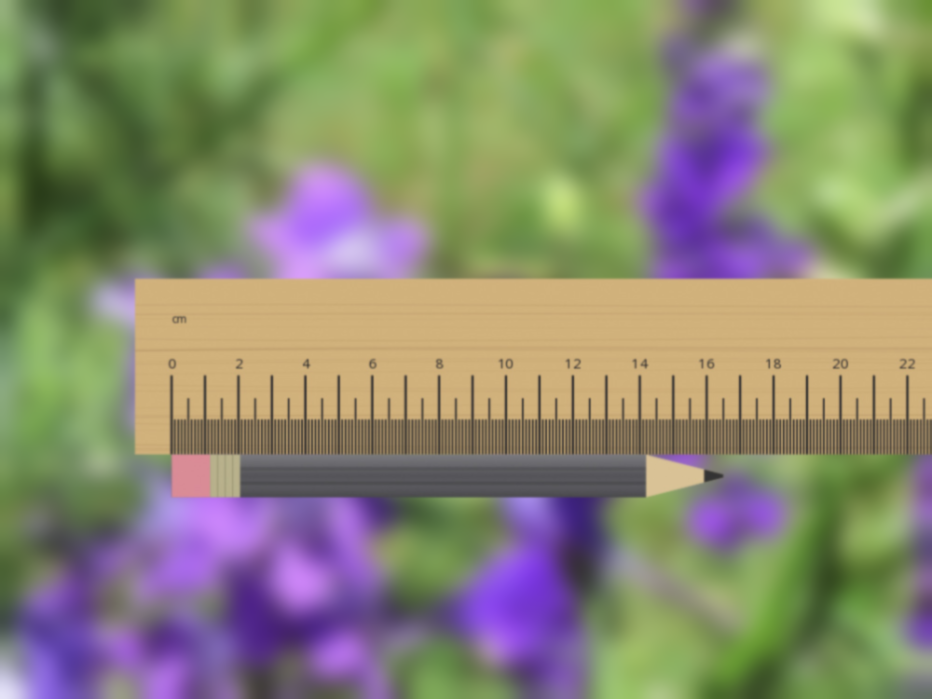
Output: **16.5** cm
